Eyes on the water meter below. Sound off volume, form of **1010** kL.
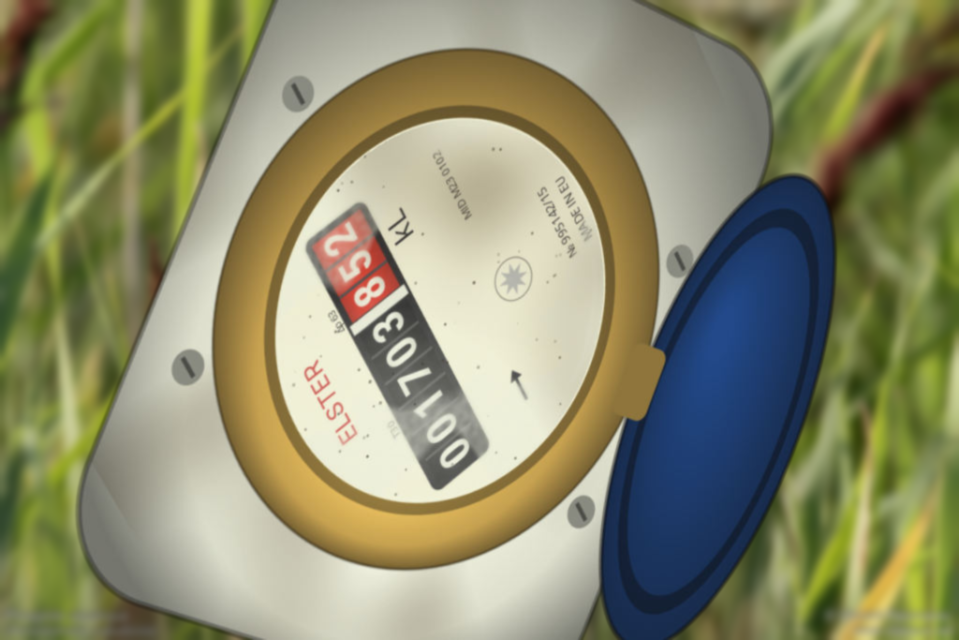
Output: **1703.852** kL
